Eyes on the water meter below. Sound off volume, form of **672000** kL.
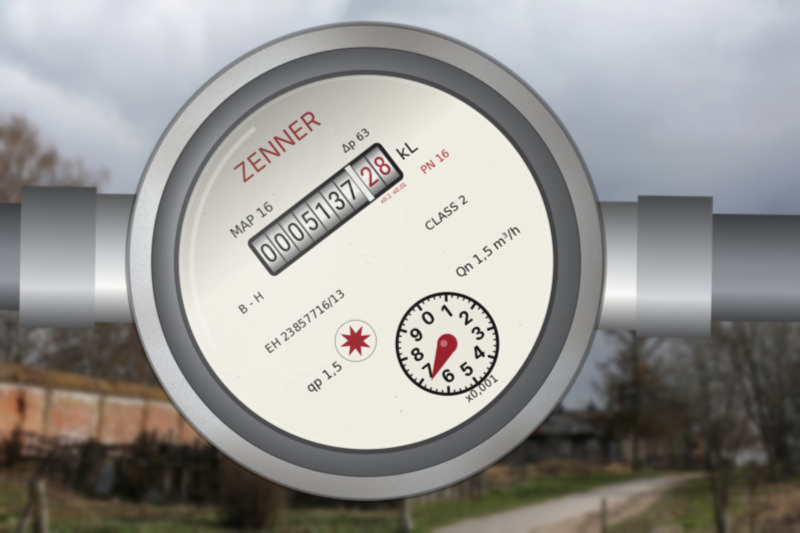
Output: **5137.286** kL
